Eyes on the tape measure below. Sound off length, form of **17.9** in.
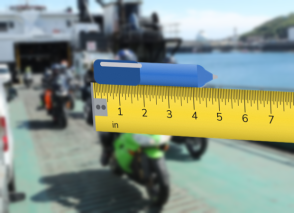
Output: **5** in
